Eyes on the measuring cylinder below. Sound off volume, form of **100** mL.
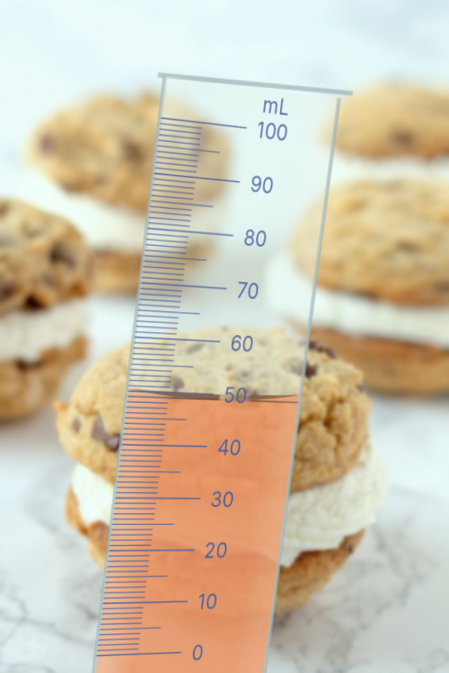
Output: **49** mL
